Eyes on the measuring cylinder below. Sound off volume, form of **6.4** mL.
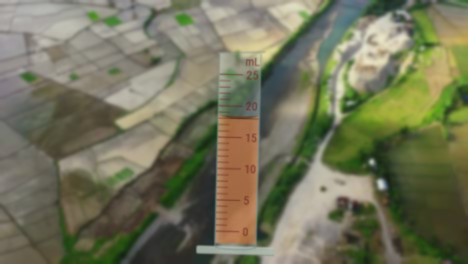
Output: **18** mL
